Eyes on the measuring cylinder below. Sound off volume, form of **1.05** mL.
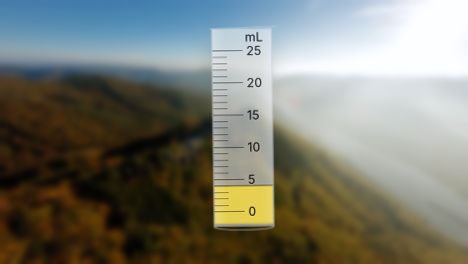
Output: **4** mL
